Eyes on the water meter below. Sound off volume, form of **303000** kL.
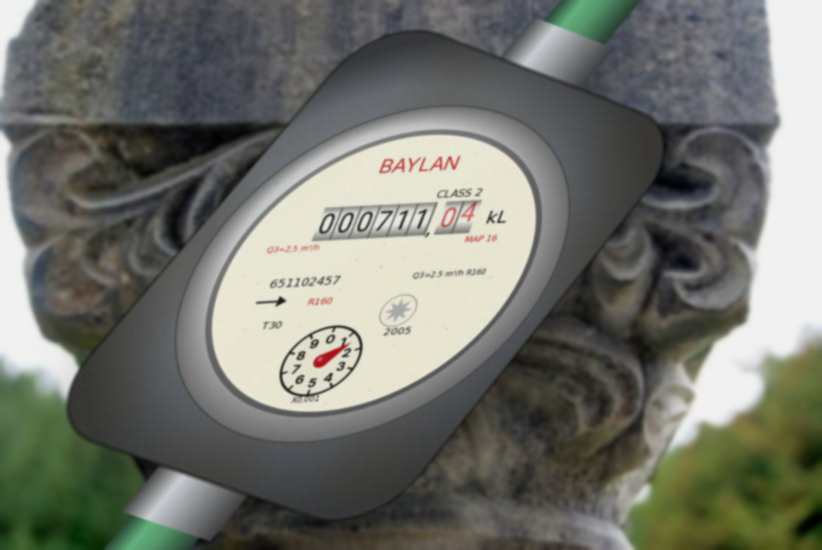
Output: **711.041** kL
